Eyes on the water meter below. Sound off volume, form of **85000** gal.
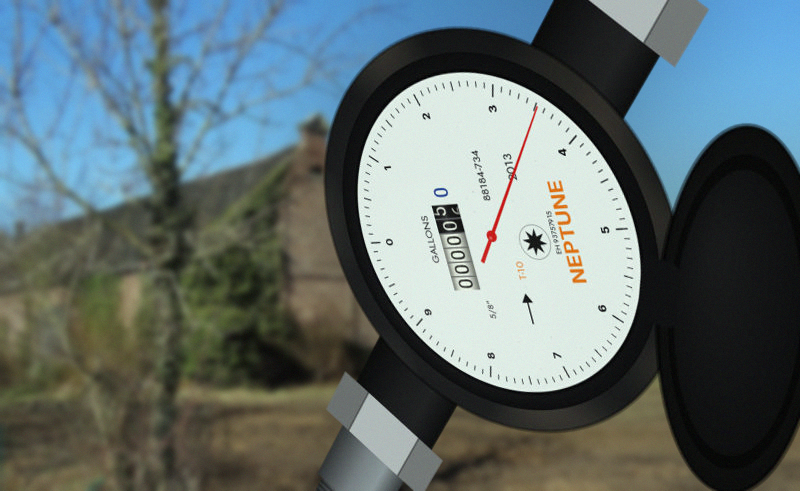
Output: **53.5** gal
